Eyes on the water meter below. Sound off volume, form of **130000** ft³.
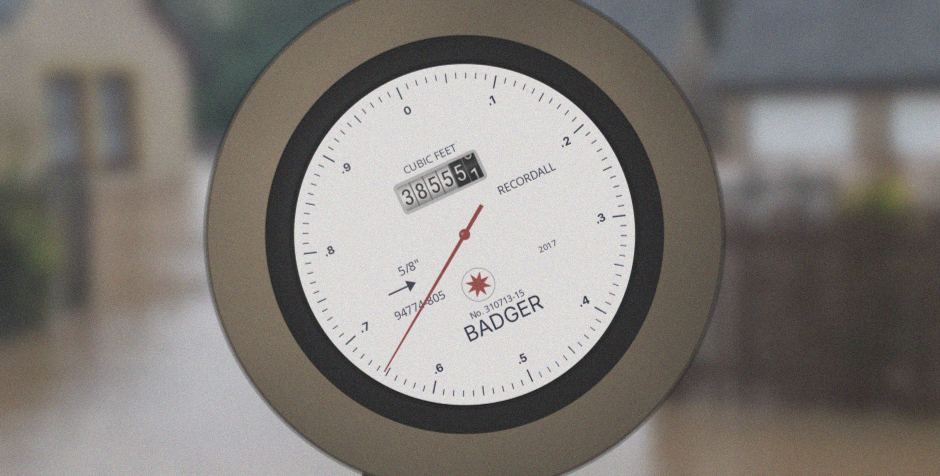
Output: **385550.65** ft³
